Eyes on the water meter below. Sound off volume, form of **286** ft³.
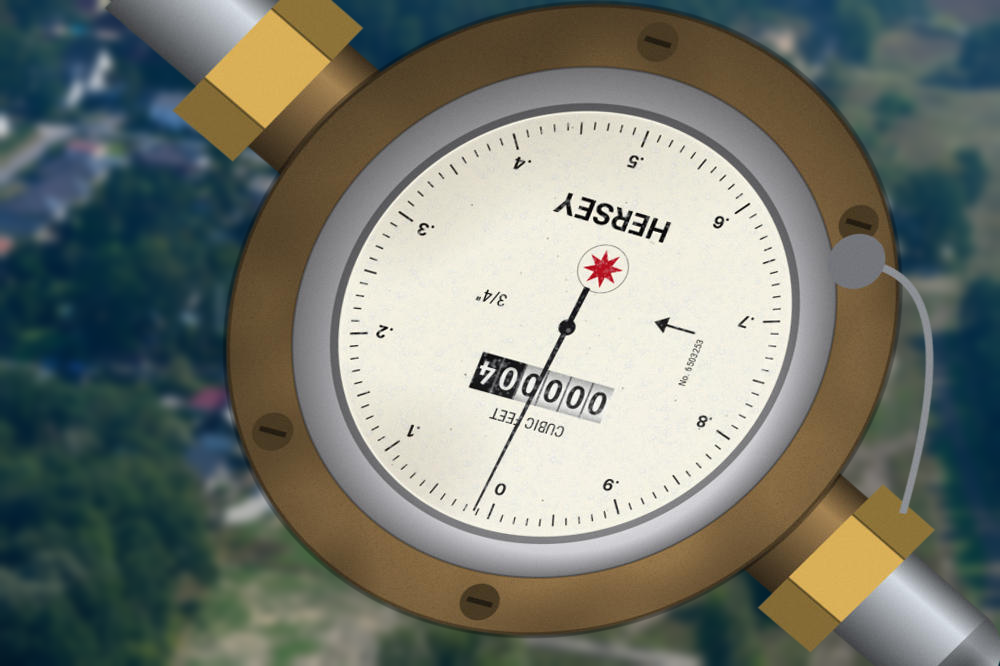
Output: **4.01** ft³
